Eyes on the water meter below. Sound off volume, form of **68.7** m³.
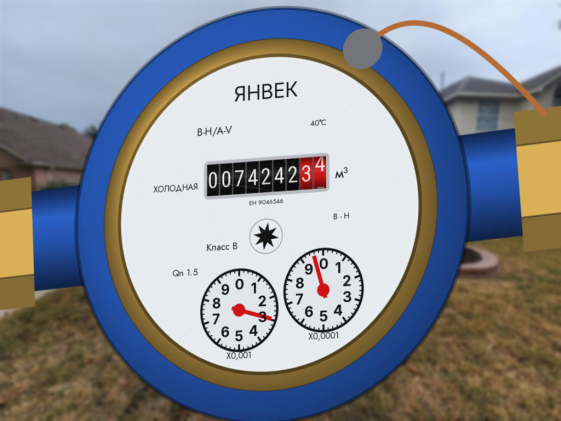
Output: **74242.3429** m³
